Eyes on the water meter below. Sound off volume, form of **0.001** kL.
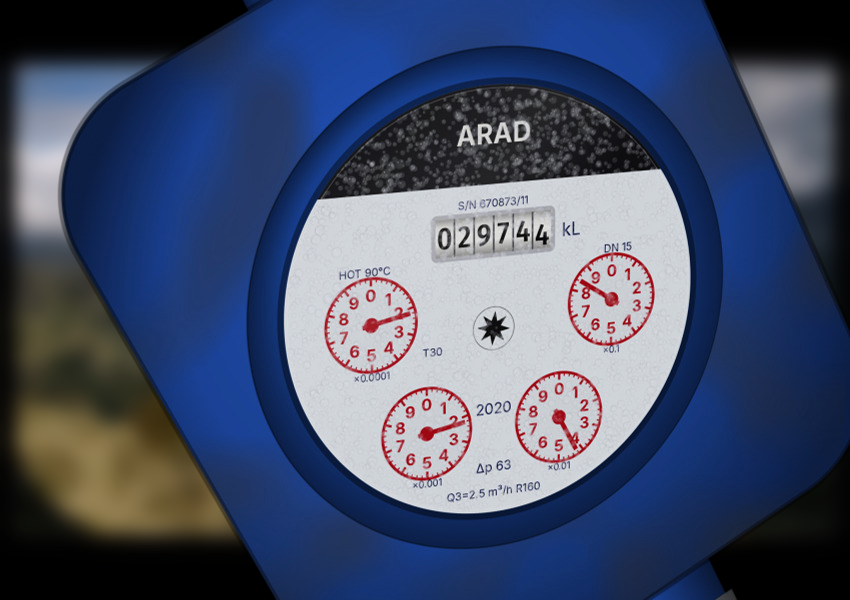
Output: **29743.8422** kL
